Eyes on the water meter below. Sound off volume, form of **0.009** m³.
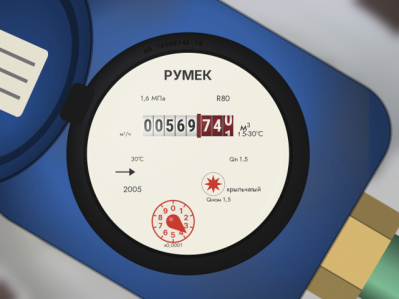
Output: **569.7403** m³
